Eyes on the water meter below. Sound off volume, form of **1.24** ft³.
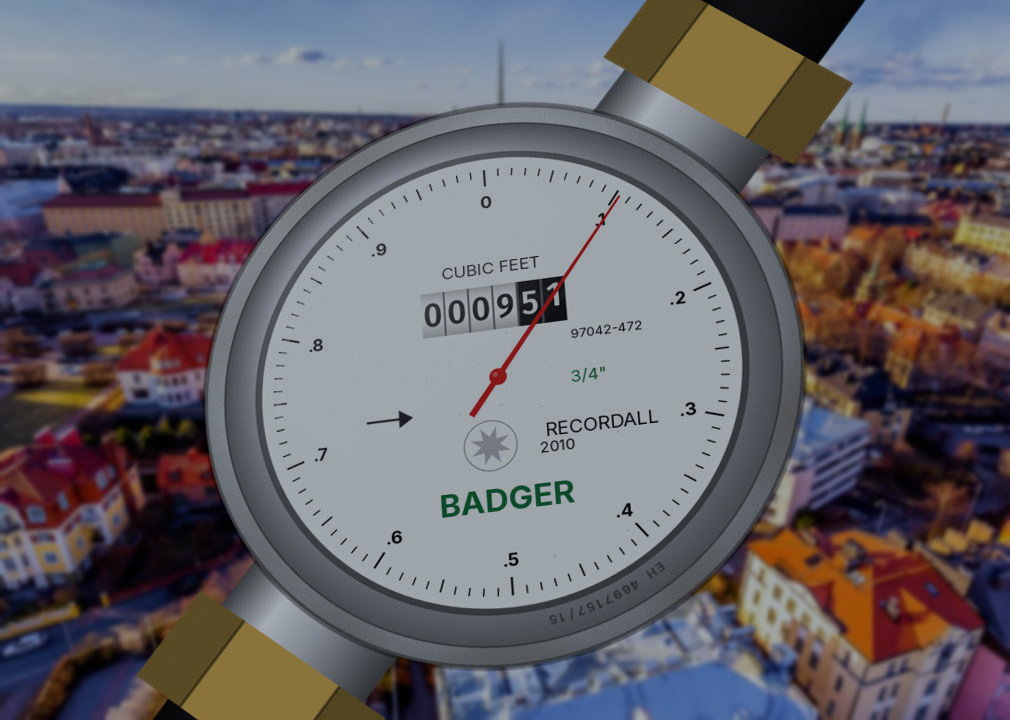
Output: **951.10** ft³
